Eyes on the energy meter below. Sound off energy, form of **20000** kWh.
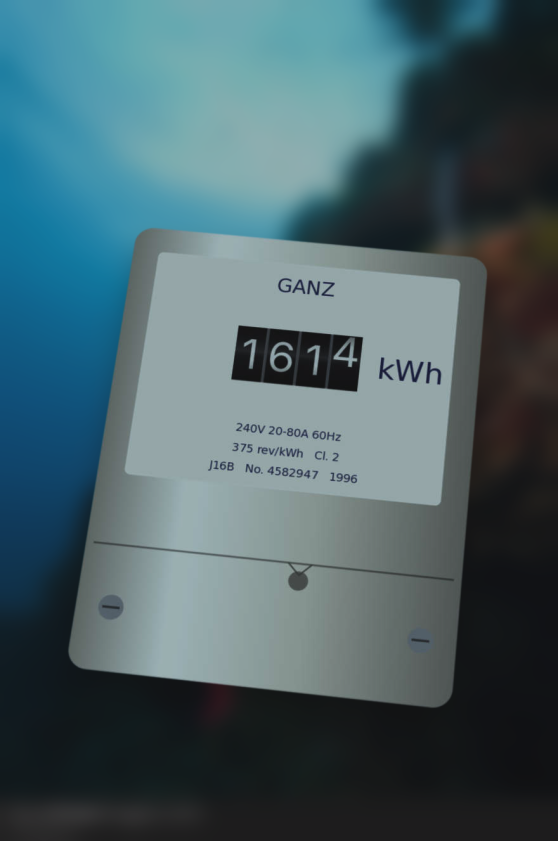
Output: **1614** kWh
